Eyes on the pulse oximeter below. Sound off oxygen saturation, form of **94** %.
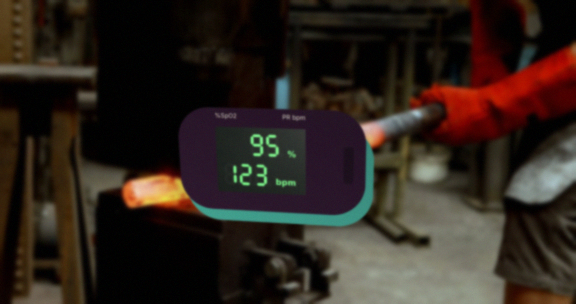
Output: **95** %
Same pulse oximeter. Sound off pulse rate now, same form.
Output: **123** bpm
